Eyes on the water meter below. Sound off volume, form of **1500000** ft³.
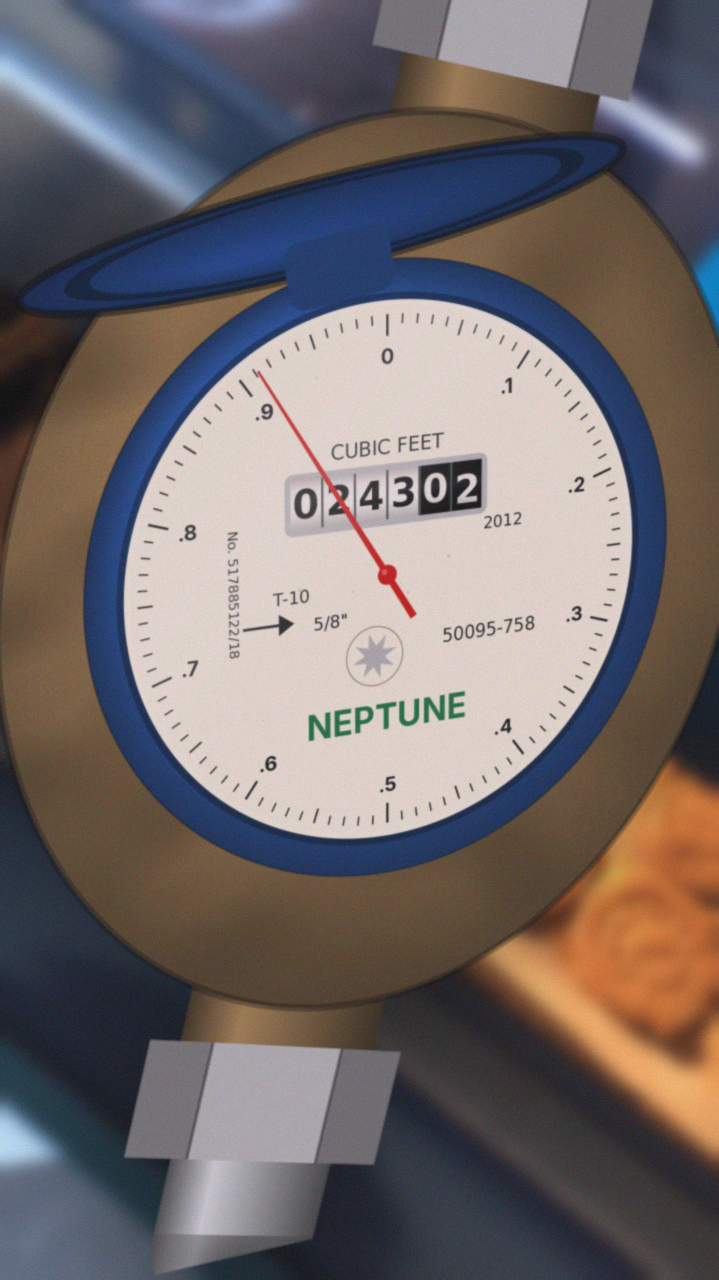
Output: **24301.91** ft³
